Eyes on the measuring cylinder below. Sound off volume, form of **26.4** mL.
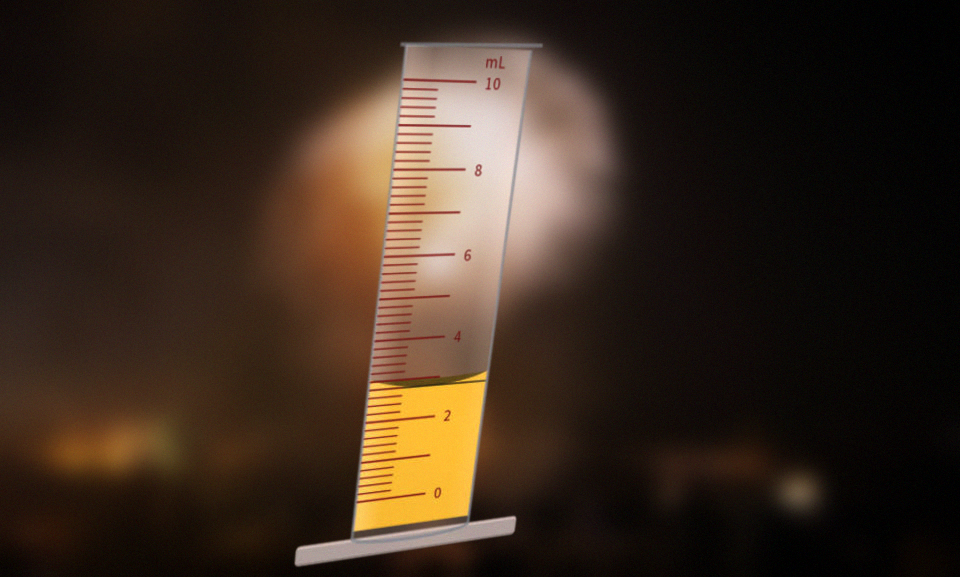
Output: **2.8** mL
